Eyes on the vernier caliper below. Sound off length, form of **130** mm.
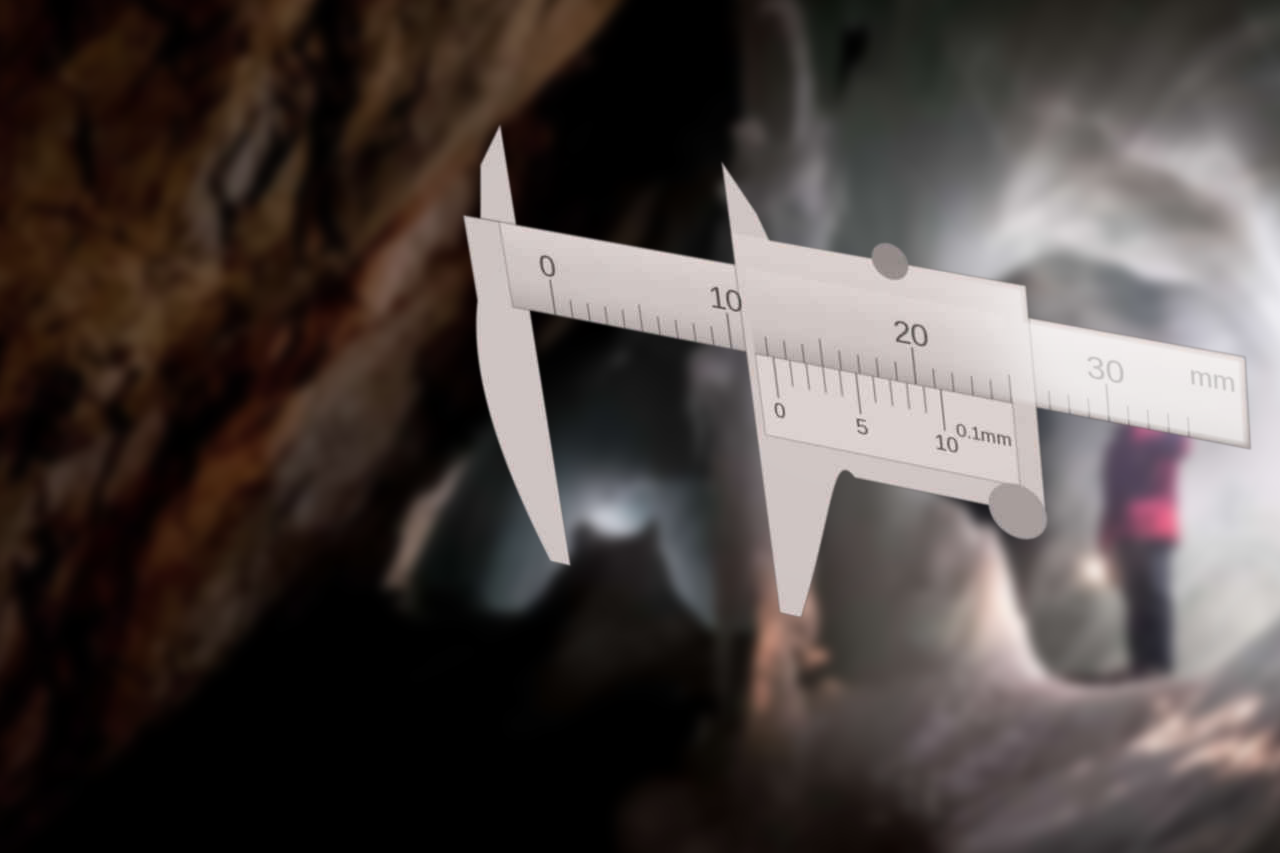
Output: **12.3** mm
